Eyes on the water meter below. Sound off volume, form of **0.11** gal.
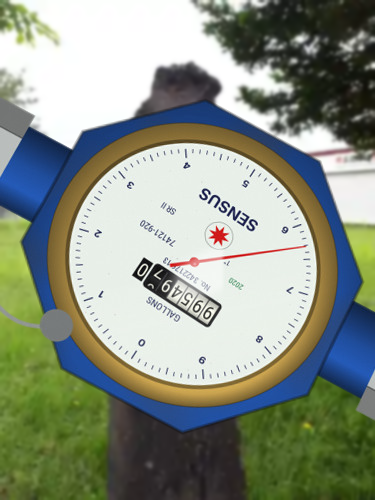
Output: **9954966.3** gal
